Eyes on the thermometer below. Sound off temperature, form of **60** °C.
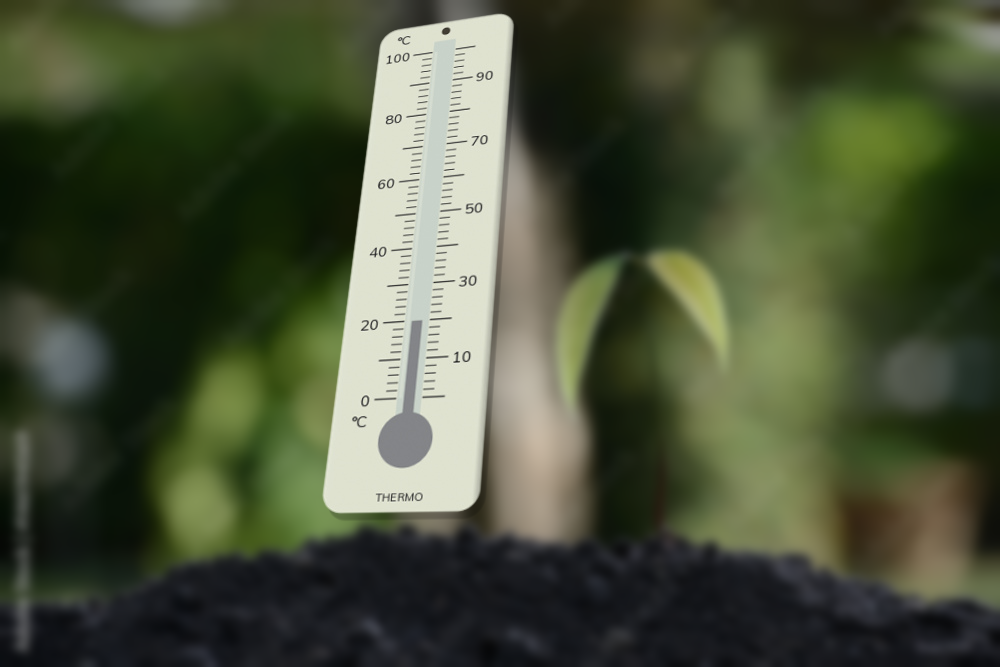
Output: **20** °C
